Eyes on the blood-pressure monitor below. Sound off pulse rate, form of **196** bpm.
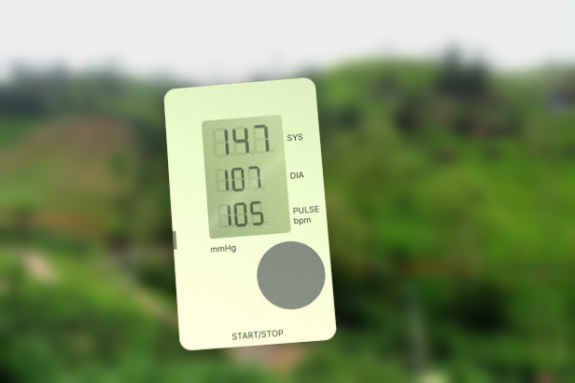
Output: **105** bpm
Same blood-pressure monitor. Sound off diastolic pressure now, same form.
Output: **107** mmHg
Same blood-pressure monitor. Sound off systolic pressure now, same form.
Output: **147** mmHg
